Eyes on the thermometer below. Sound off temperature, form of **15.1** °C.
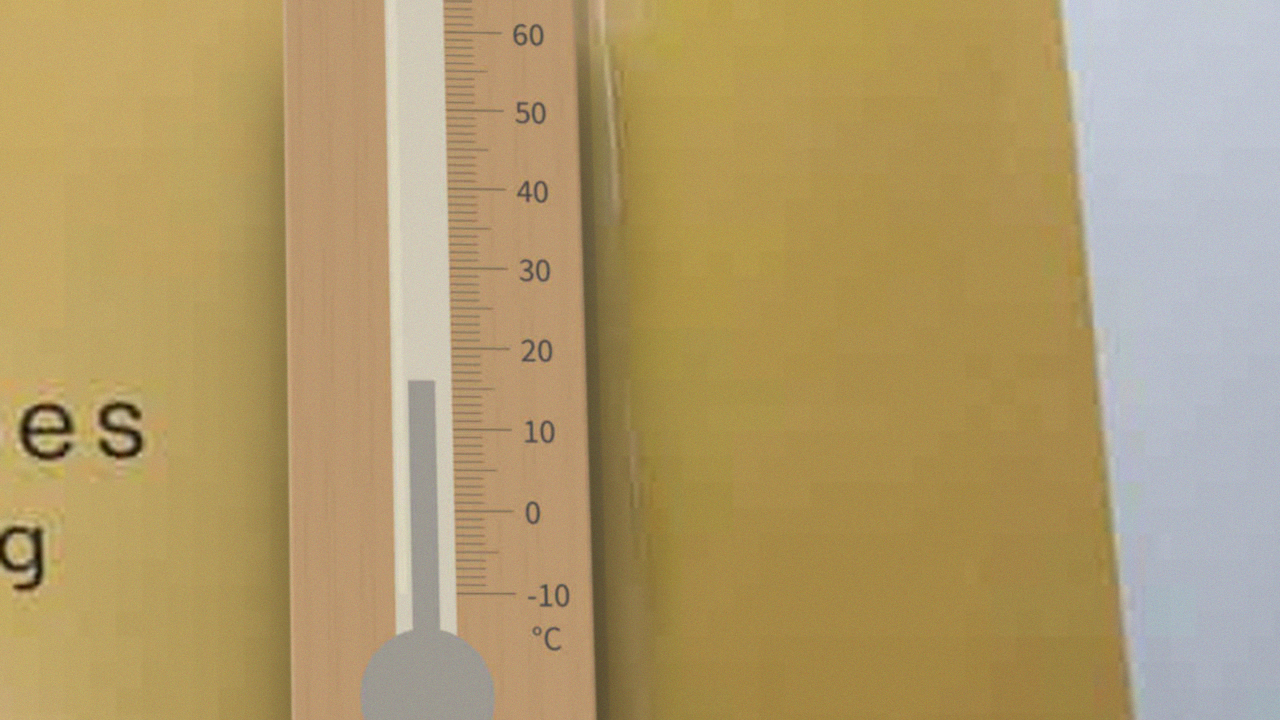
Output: **16** °C
